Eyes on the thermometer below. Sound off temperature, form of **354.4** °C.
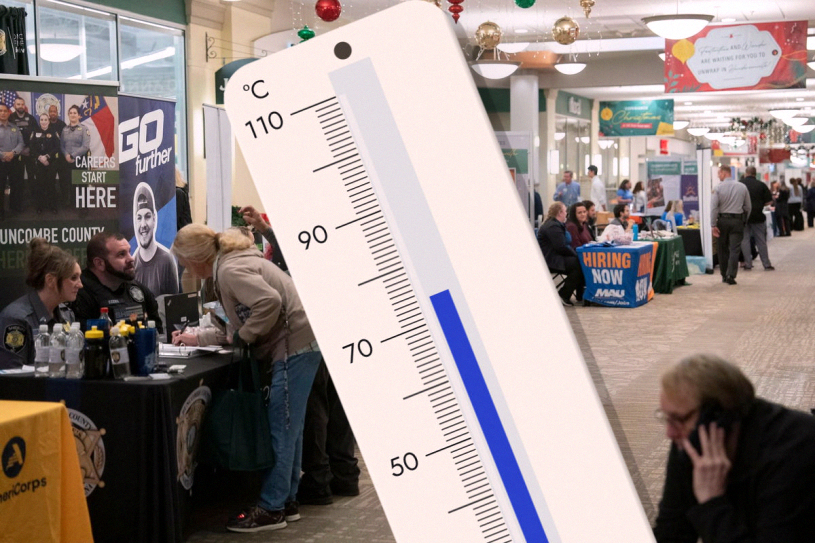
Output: **74** °C
